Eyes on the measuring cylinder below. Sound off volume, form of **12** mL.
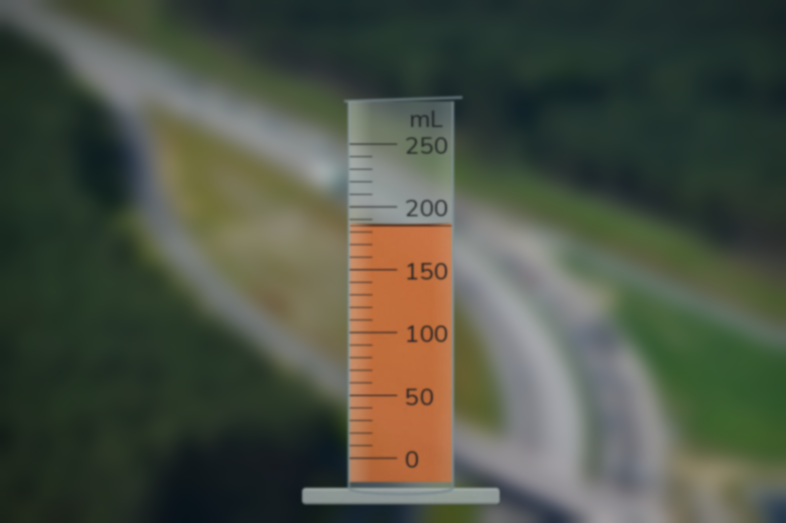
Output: **185** mL
